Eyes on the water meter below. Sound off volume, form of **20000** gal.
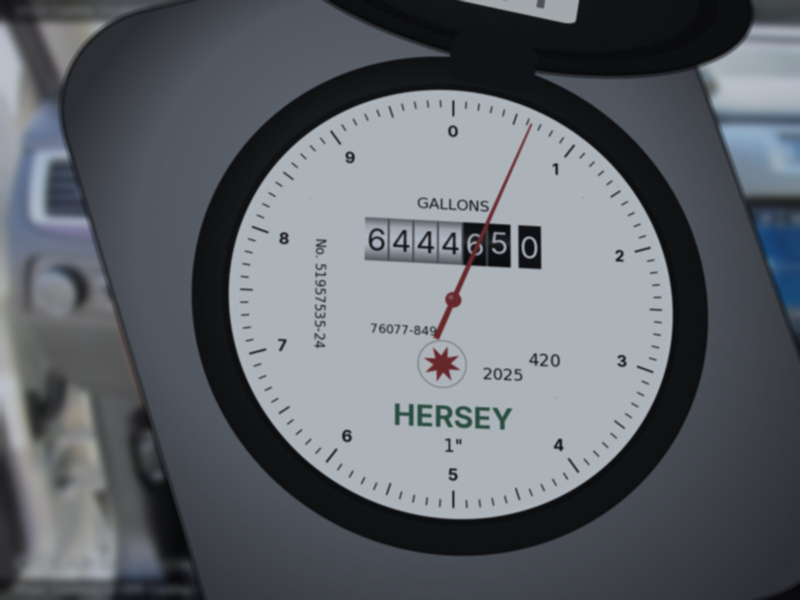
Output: **6444650.6** gal
